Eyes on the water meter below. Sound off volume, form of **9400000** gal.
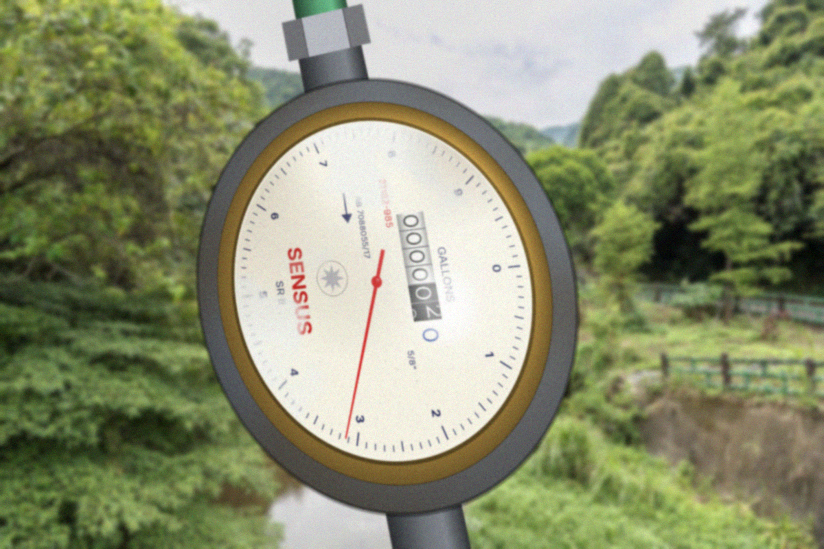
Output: **23.1** gal
